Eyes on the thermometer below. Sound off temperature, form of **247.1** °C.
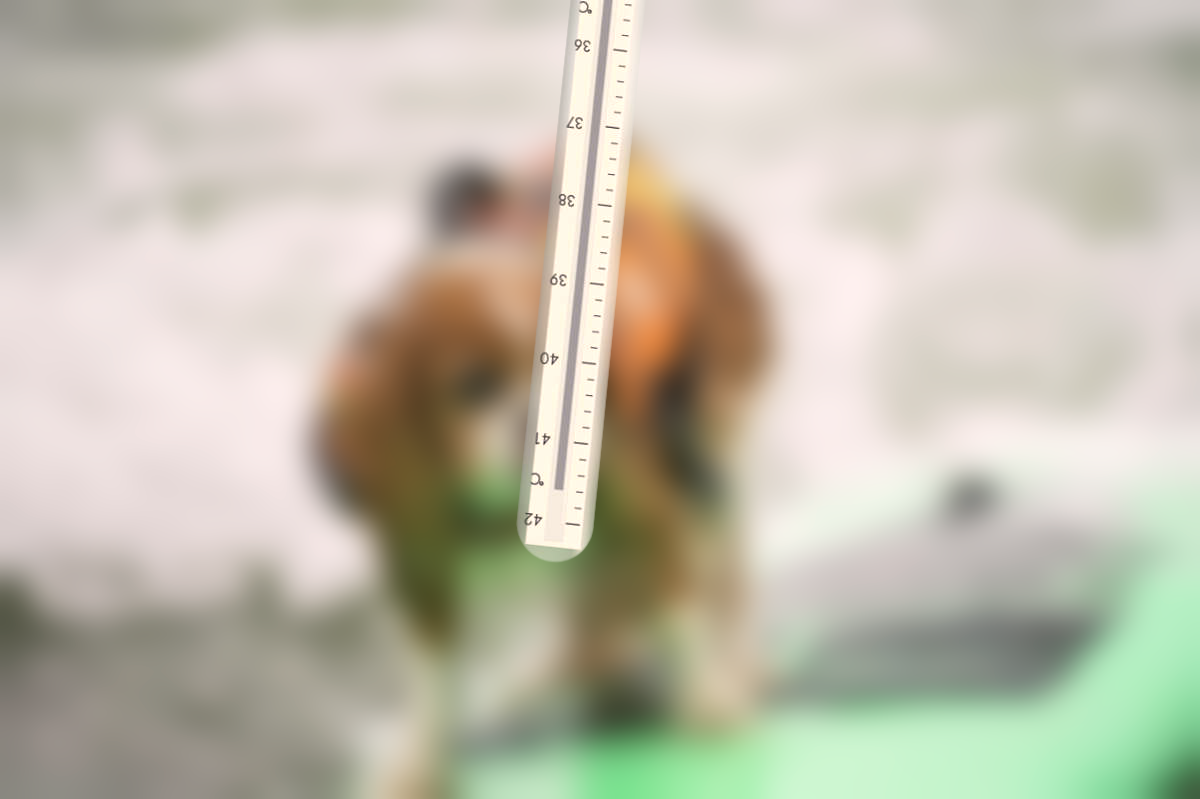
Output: **41.6** °C
